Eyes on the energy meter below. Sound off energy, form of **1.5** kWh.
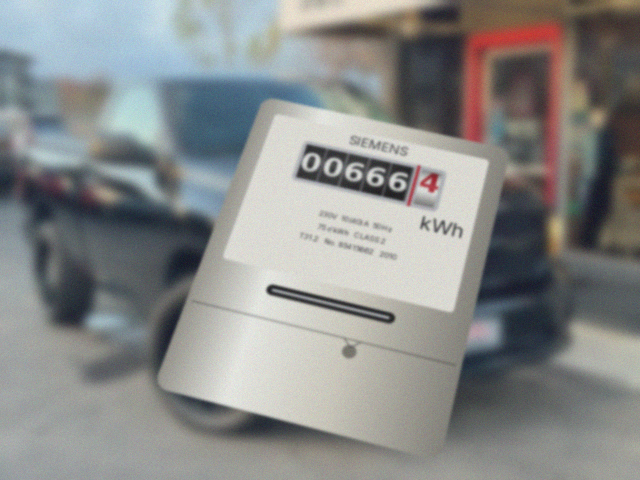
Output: **666.4** kWh
